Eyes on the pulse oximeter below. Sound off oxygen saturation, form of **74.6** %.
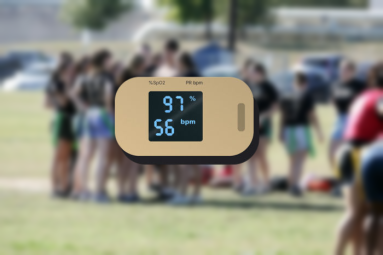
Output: **97** %
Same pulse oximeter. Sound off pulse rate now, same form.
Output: **56** bpm
